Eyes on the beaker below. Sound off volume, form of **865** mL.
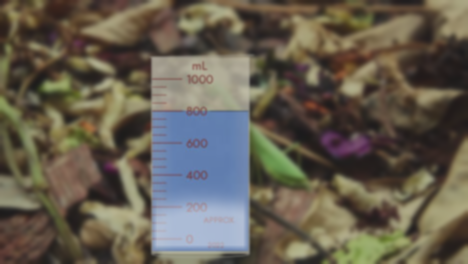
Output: **800** mL
